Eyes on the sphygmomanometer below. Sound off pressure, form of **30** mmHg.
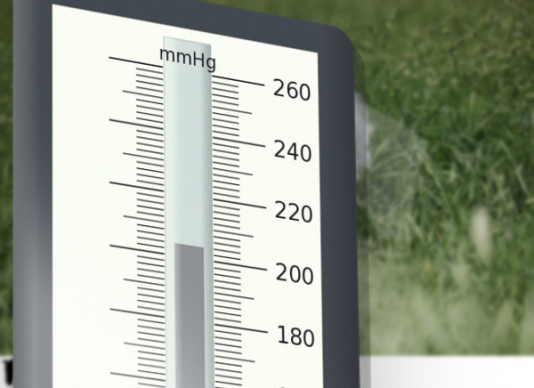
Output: **204** mmHg
